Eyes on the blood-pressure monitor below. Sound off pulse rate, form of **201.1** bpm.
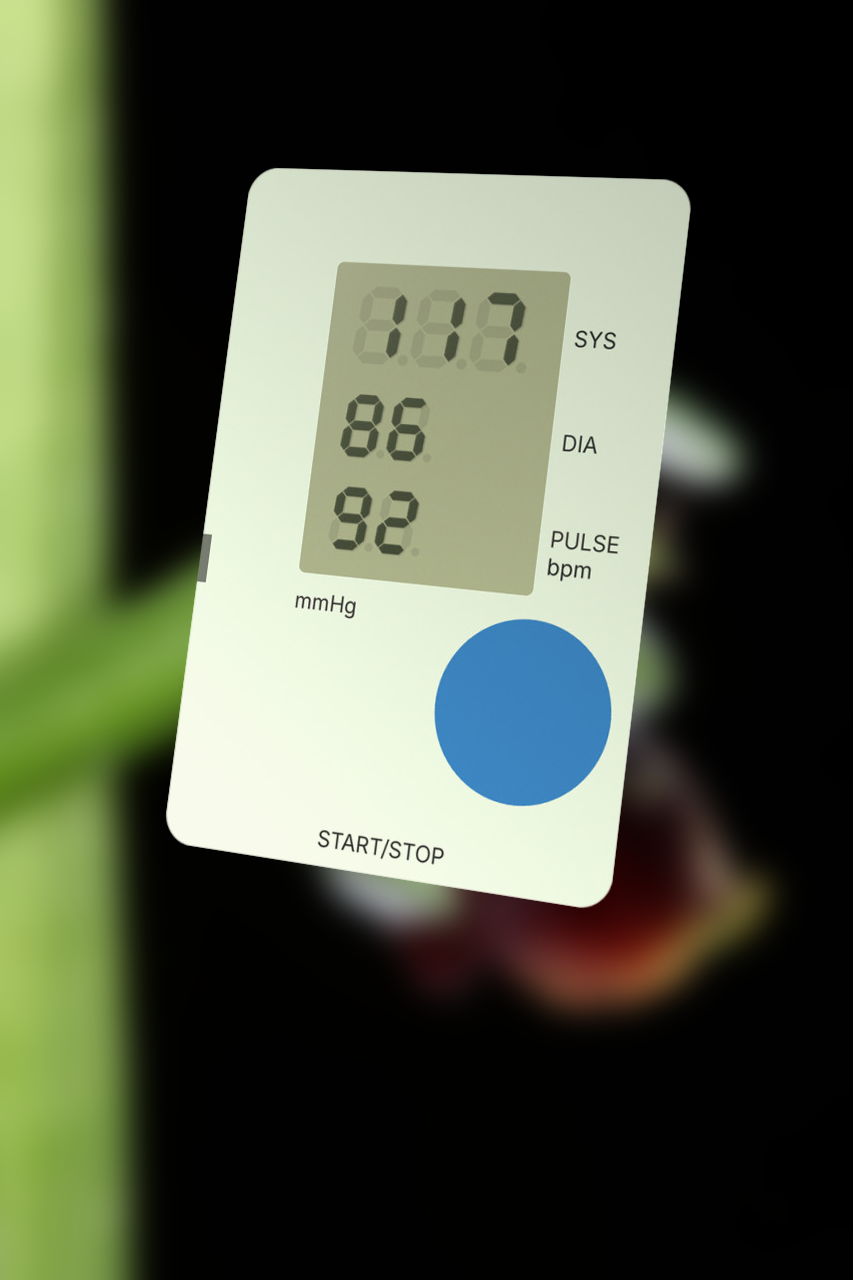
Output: **92** bpm
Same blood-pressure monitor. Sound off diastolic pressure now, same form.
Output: **86** mmHg
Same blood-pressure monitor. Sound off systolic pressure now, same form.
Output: **117** mmHg
